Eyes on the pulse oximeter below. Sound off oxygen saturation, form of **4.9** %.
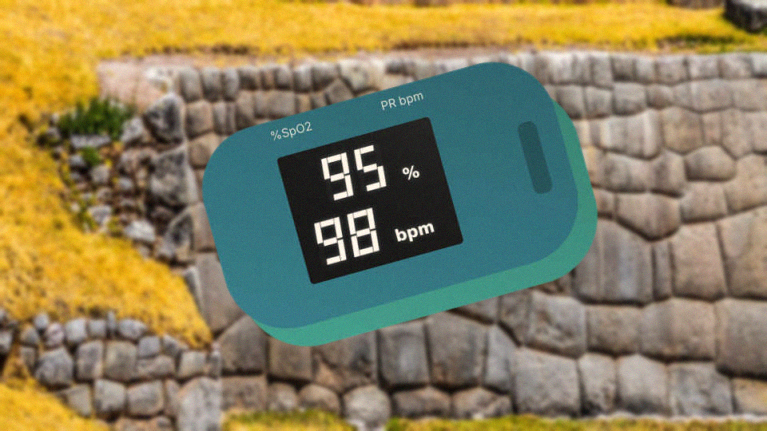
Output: **95** %
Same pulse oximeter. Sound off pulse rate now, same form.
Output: **98** bpm
